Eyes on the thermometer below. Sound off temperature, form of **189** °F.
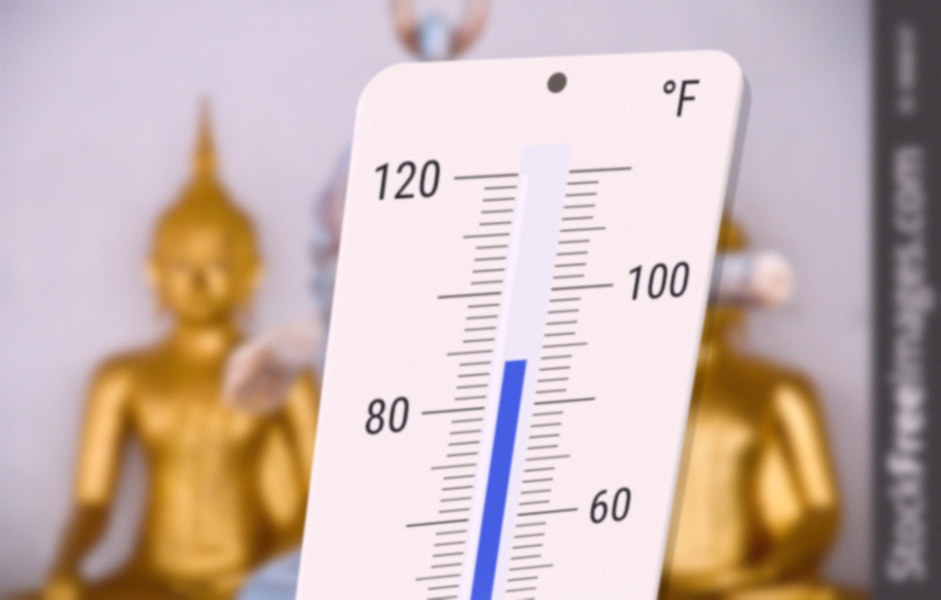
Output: **88** °F
